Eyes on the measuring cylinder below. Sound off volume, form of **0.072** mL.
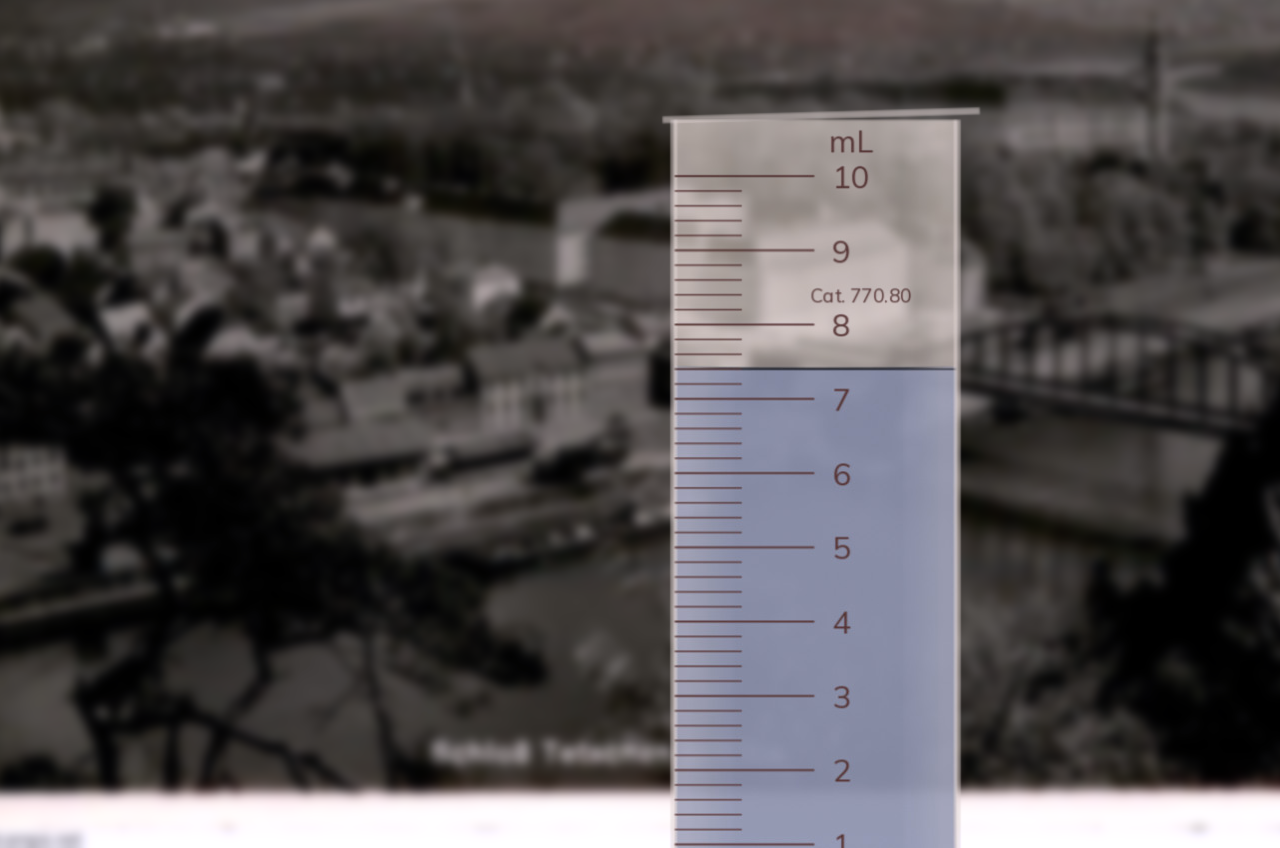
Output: **7.4** mL
